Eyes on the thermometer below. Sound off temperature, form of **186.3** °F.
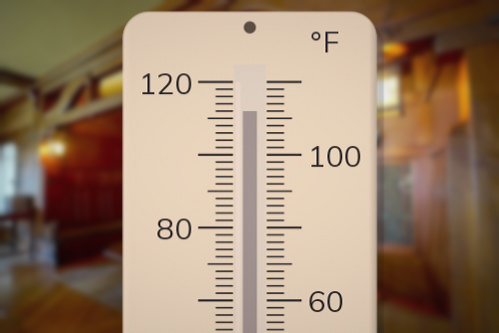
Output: **112** °F
